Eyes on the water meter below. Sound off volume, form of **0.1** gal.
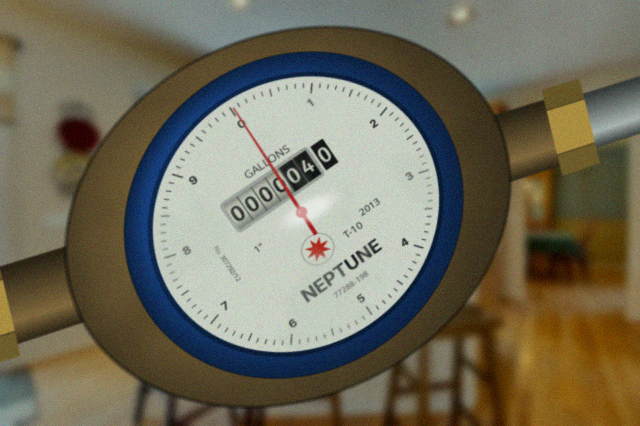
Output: **40.0** gal
